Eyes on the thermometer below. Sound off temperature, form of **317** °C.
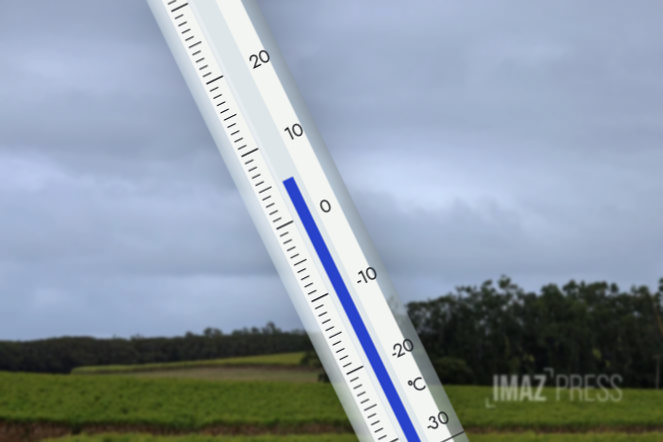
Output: **5** °C
